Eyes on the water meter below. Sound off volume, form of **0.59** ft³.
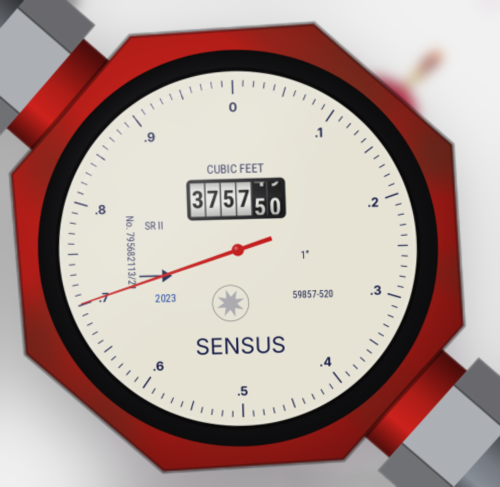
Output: **375749.70** ft³
